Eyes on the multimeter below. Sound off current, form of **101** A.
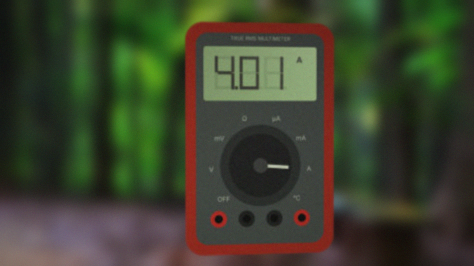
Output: **4.01** A
